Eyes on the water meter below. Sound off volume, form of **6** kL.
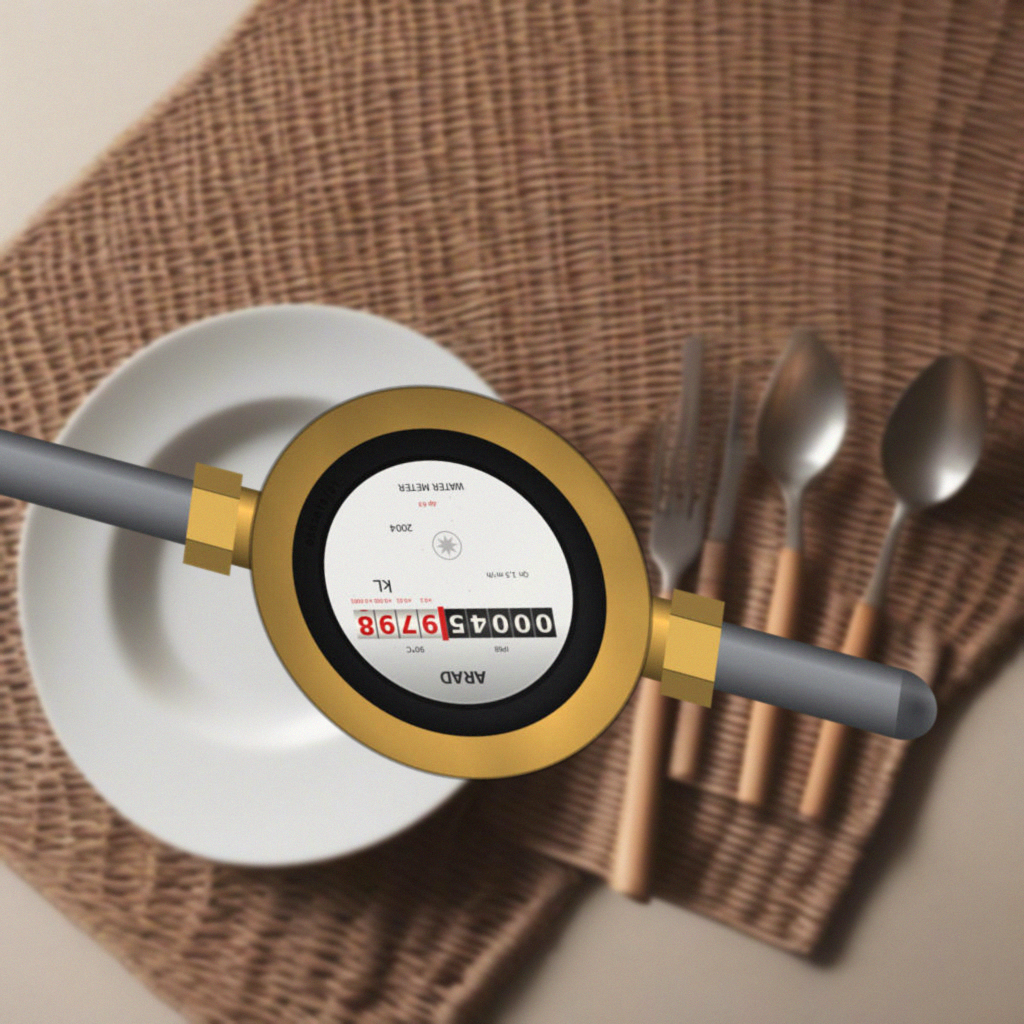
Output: **45.9798** kL
